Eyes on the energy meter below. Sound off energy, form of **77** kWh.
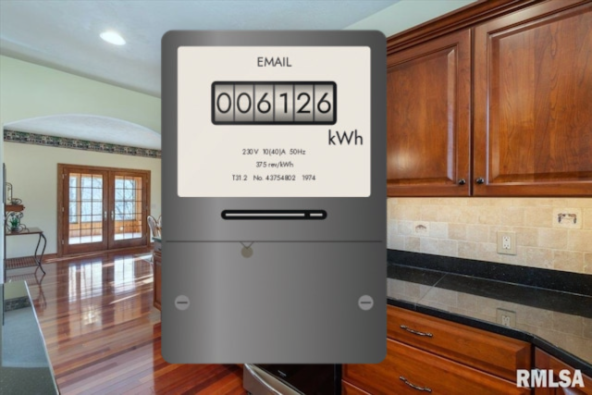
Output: **6126** kWh
